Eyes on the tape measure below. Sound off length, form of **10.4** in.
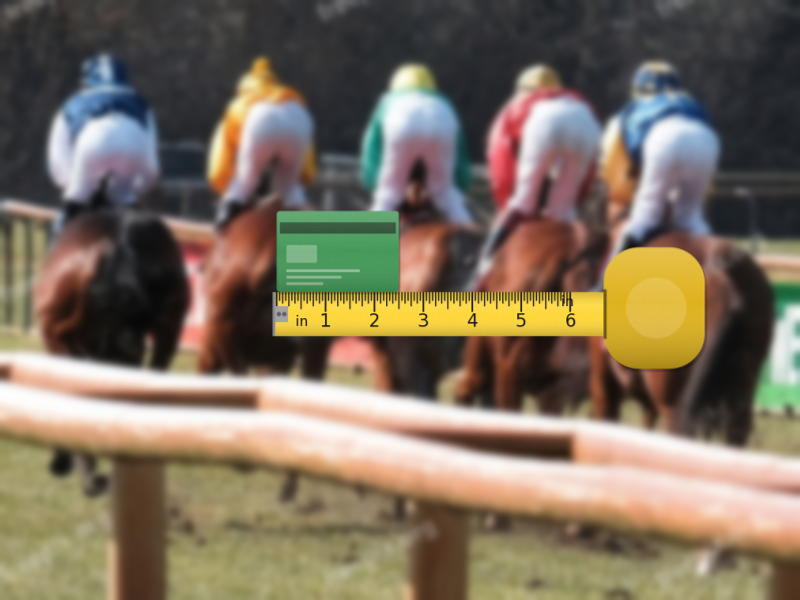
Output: **2.5** in
